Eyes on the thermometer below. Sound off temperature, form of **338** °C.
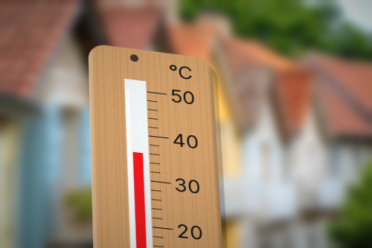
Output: **36** °C
